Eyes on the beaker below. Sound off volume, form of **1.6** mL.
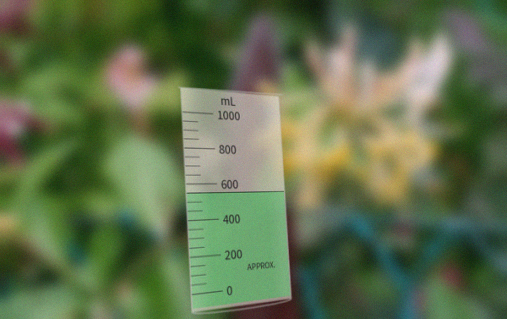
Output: **550** mL
